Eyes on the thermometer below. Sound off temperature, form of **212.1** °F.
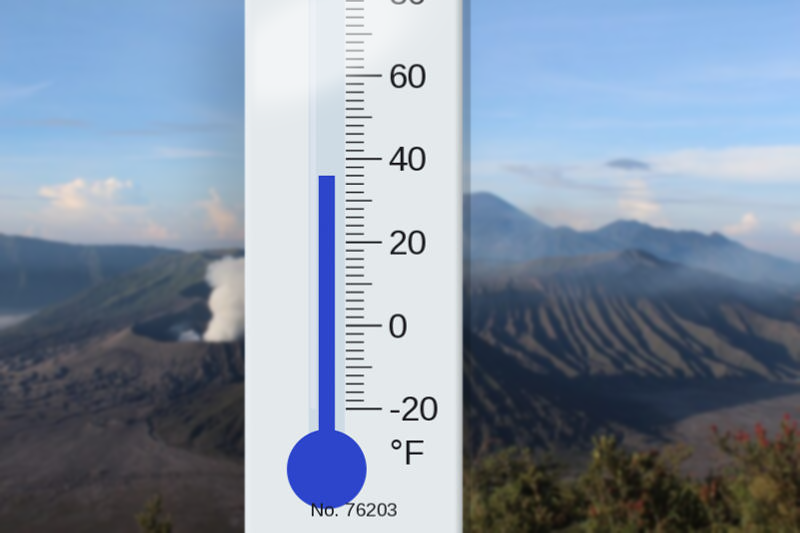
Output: **36** °F
